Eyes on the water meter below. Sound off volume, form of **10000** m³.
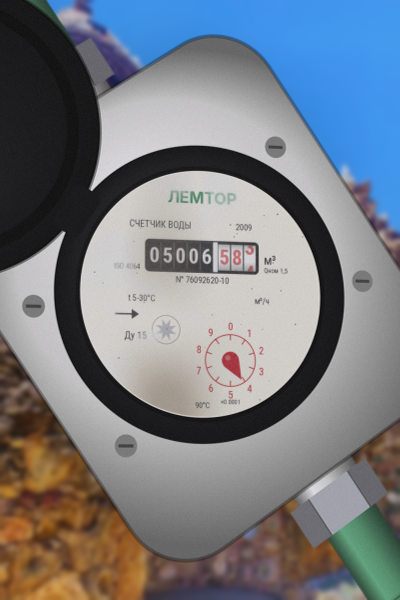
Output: **5006.5834** m³
